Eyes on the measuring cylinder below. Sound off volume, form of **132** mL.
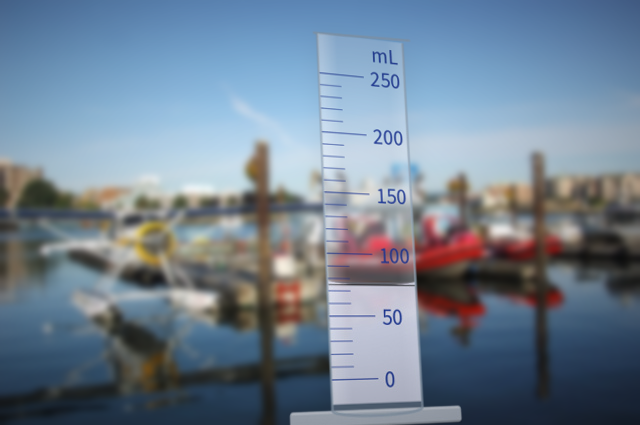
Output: **75** mL
